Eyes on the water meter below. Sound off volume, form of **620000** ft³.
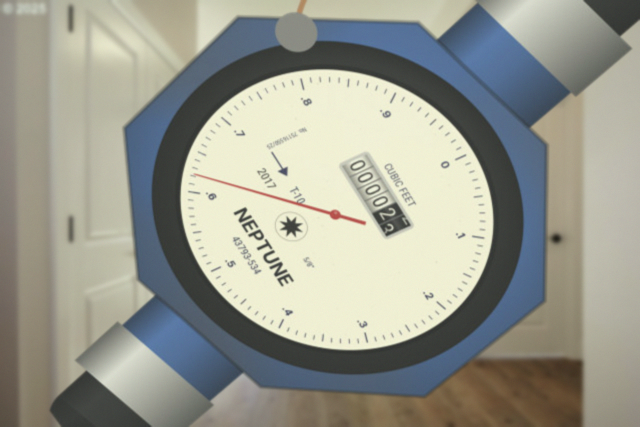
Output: **22.62** ft³
